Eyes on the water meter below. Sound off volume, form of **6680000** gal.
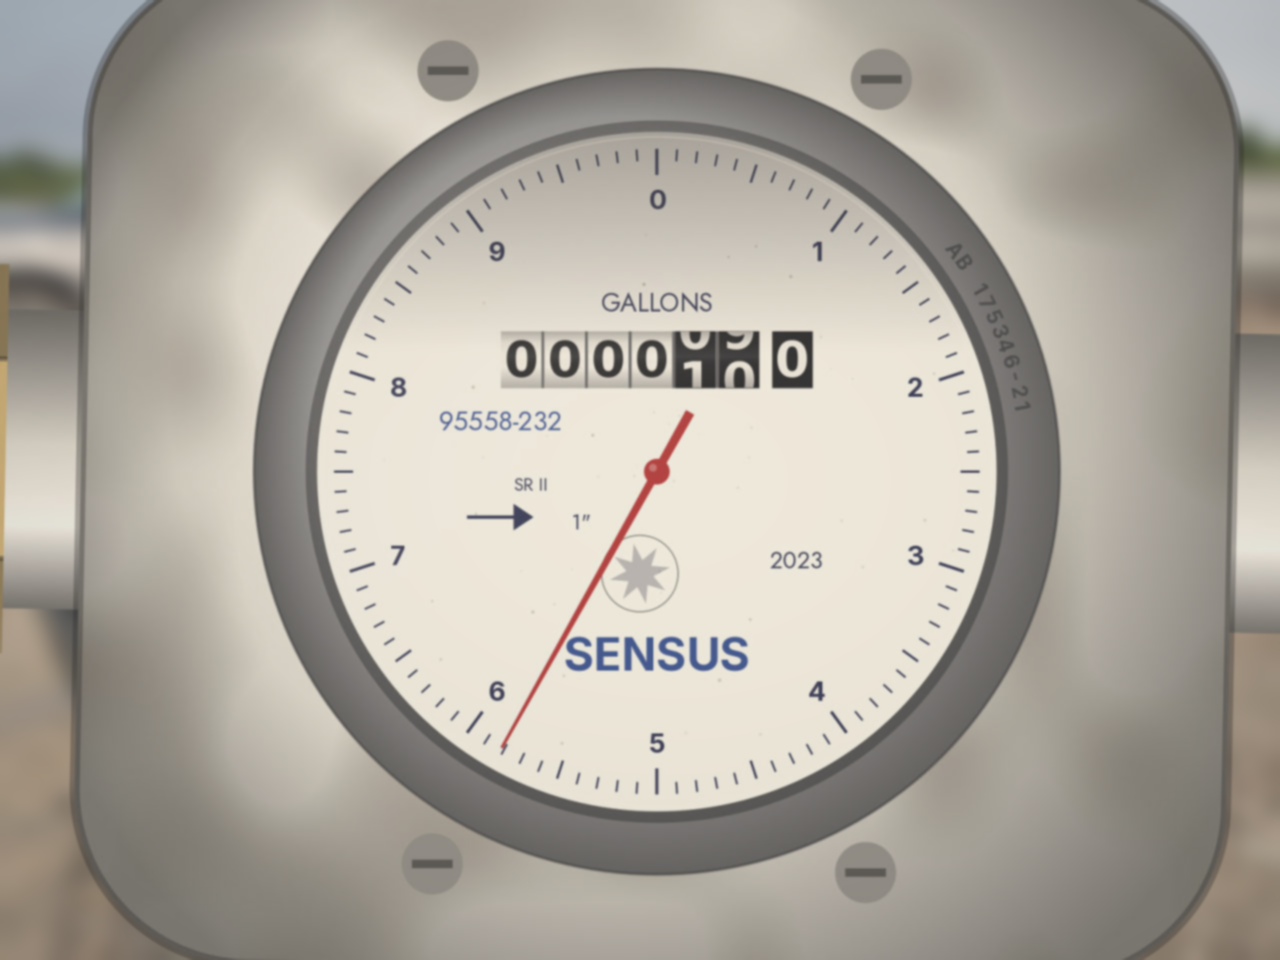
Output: **95.8** gal
